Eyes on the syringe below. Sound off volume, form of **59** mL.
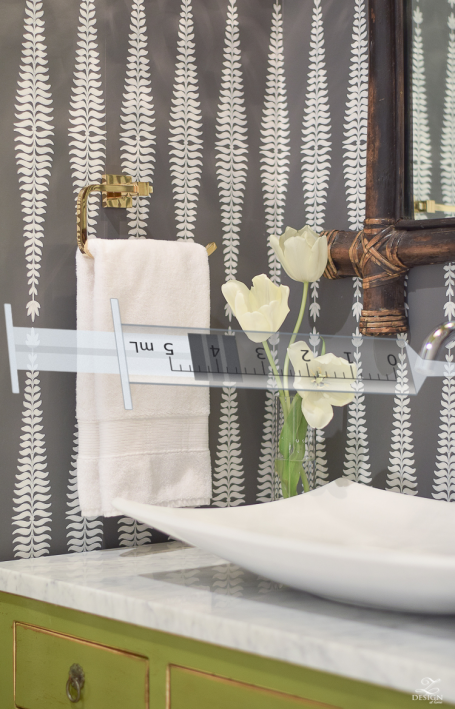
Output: **3.5** mL
